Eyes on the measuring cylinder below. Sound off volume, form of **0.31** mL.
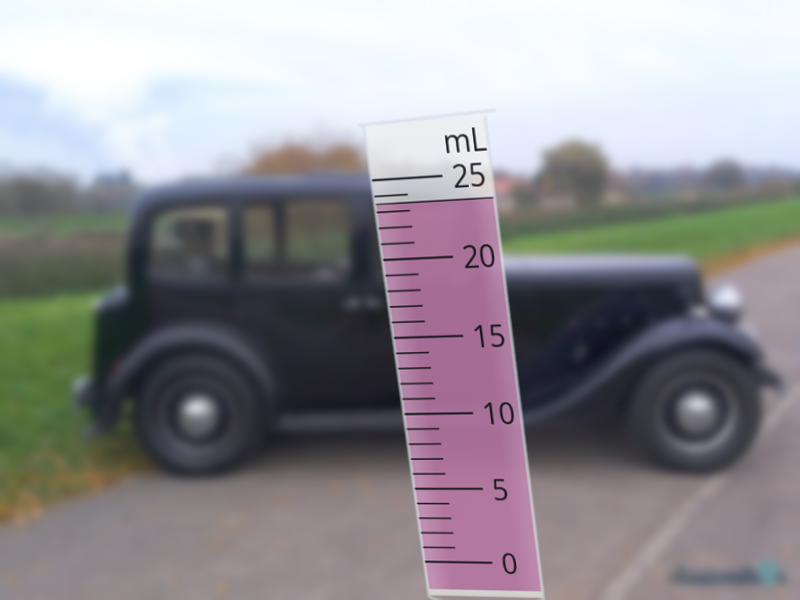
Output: **23.5** mL
